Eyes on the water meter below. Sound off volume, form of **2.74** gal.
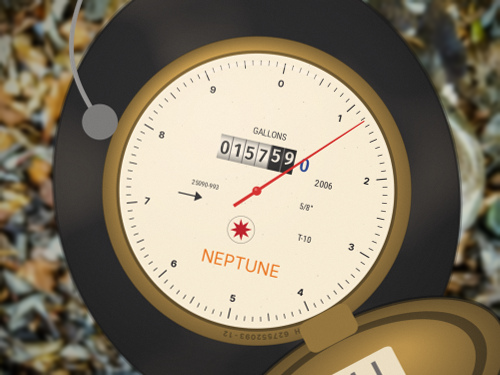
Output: **157591.2** gal
